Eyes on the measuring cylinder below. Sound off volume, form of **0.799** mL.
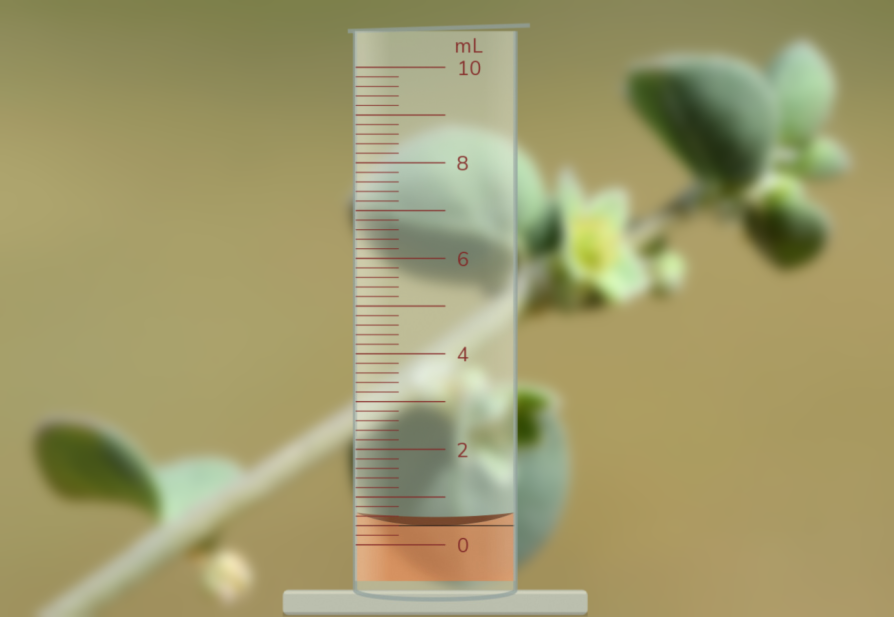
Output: **0.4** mL
